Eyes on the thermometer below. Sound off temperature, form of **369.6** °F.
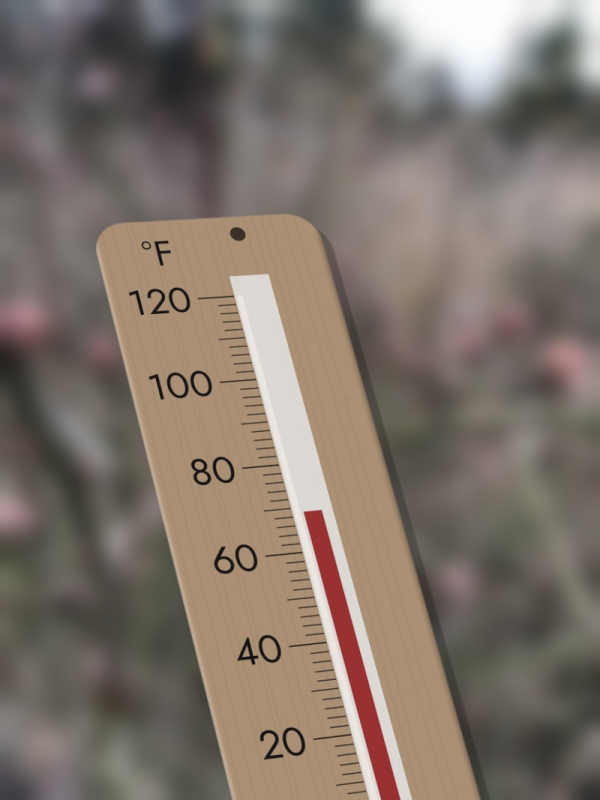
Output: **69** °F
